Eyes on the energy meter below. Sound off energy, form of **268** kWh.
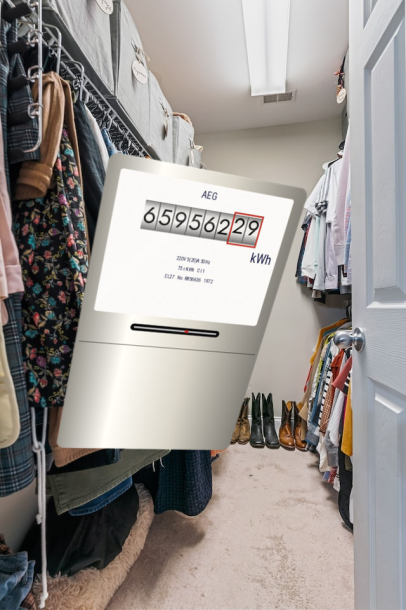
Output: **659562.29** kWh
